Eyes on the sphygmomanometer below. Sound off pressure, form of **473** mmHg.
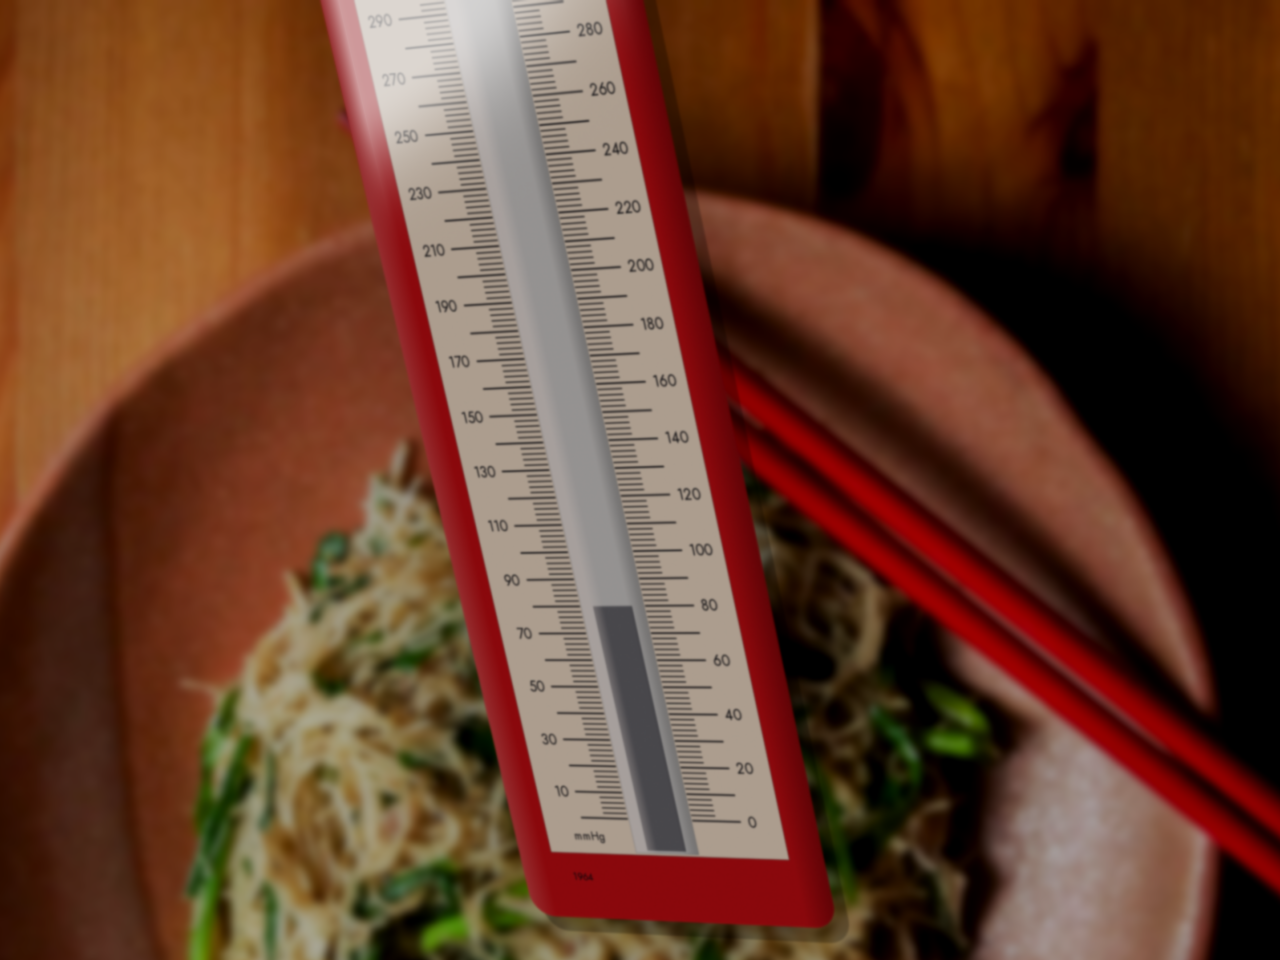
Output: **80** mmHg
